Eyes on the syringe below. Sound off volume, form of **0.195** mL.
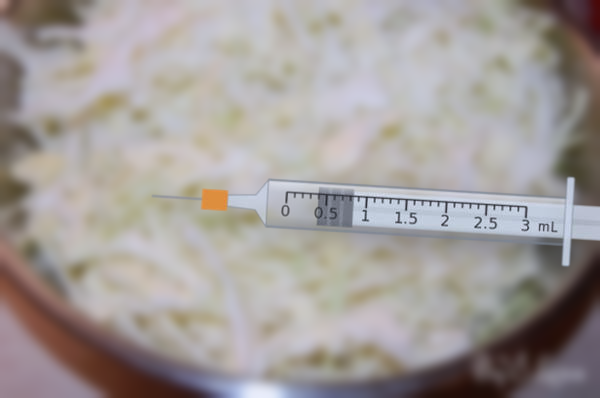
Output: **0.4** mL
